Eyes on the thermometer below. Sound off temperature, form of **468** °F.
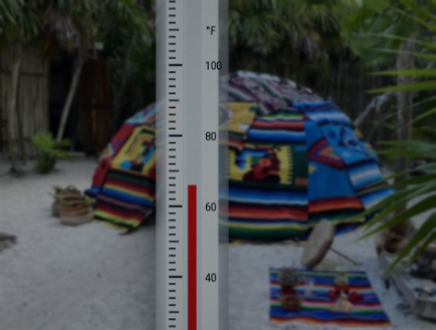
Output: **66** °F
